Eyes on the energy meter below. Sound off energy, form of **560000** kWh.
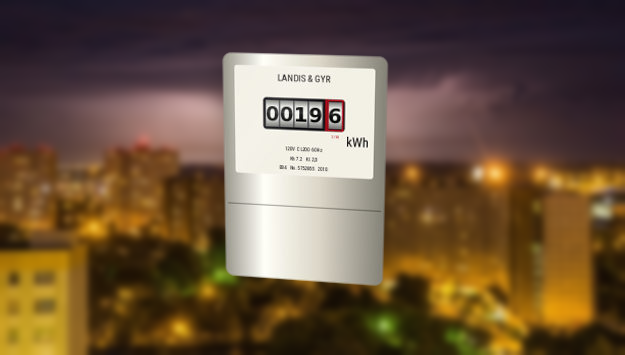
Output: **19.6** kWh
